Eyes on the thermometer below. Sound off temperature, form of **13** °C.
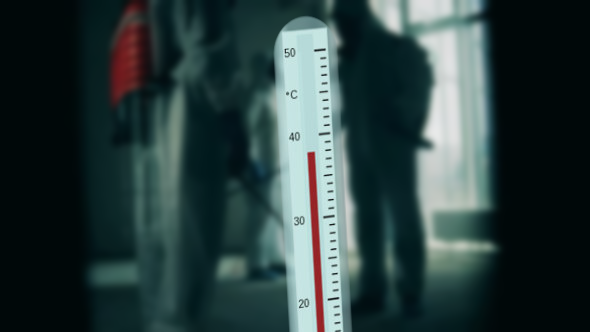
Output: **38** °C
